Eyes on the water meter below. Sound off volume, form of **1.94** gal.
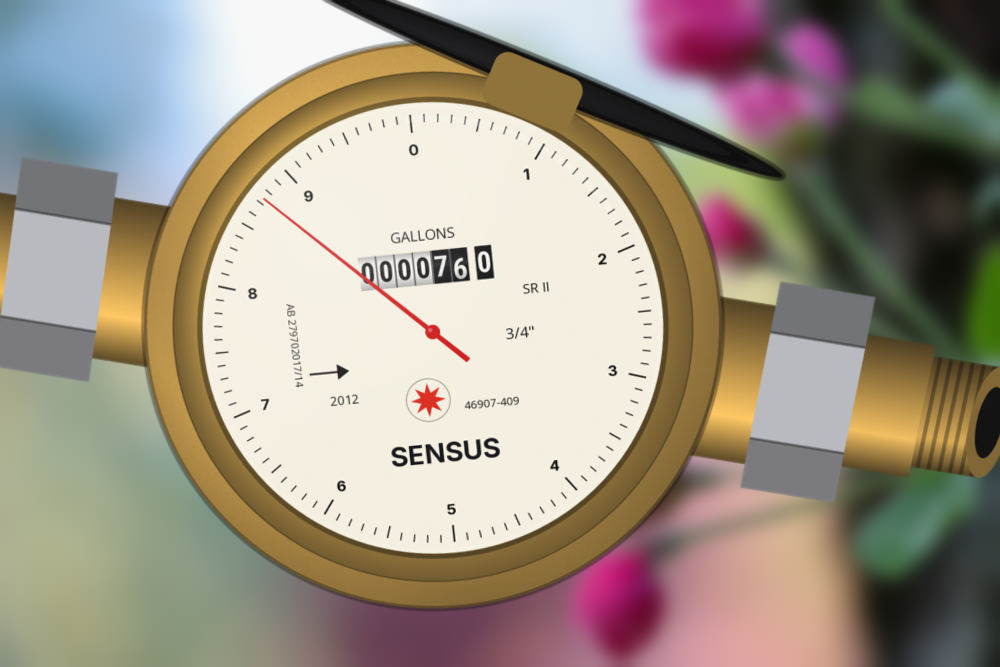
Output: **758.7** gal
